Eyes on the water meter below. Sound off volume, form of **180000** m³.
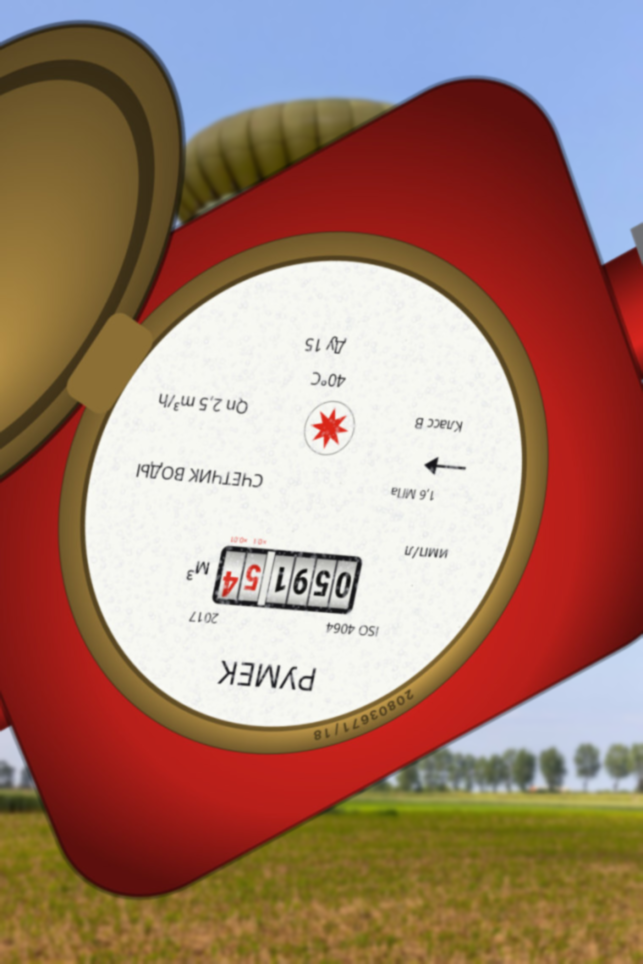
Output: **591.54** m³
